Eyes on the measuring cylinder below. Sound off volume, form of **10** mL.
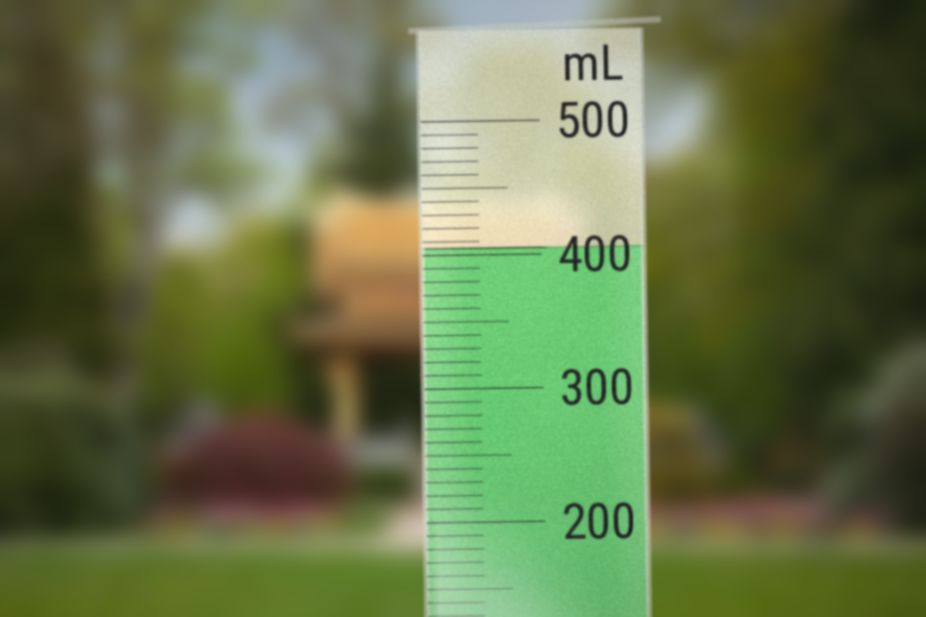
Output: **405** mL
